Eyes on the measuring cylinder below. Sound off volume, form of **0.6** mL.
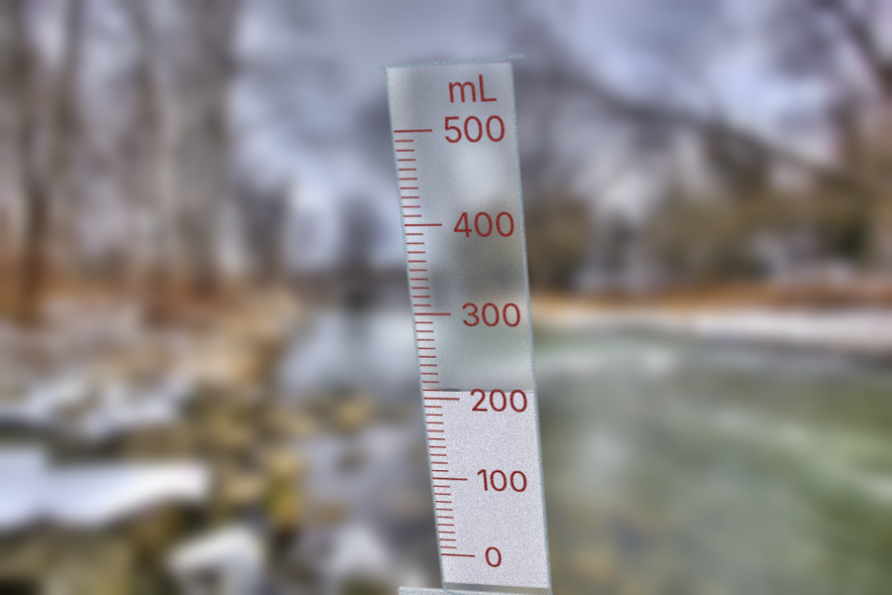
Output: **210** mL
